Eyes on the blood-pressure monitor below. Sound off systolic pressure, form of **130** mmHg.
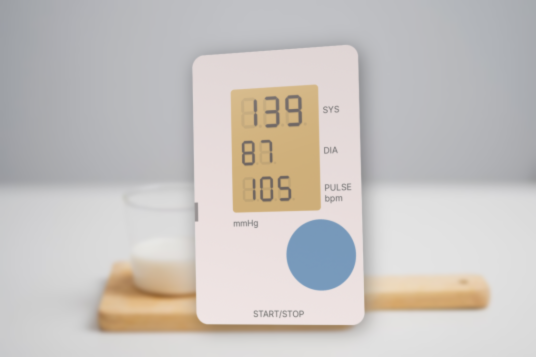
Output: **139** mmHg
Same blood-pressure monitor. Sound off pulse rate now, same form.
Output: **105** bpm
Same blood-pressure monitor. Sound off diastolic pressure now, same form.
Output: **87** mmHg
